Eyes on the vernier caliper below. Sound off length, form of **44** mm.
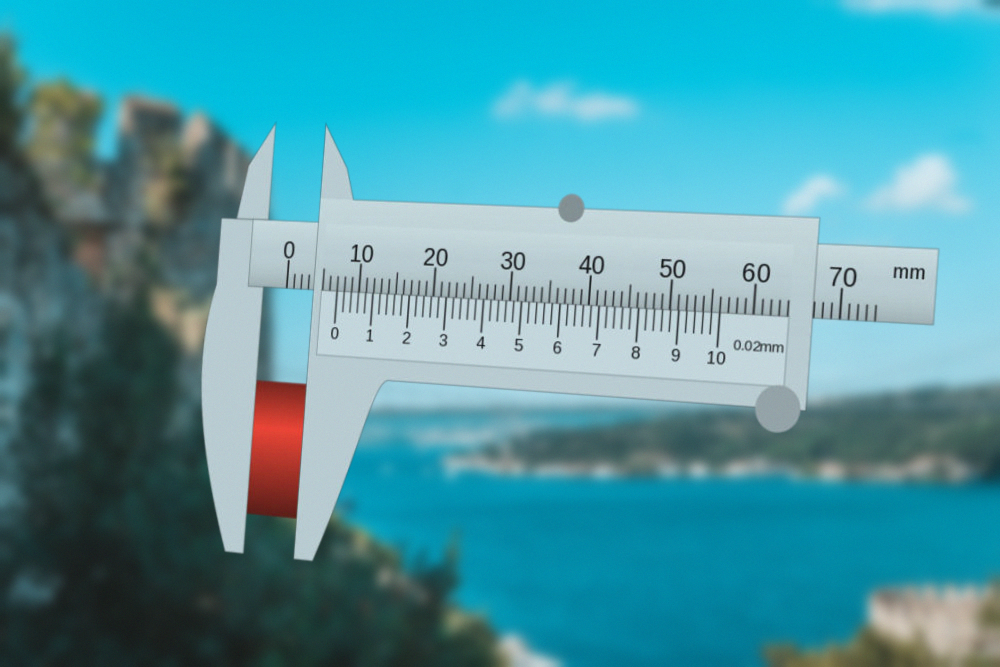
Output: **7.0** mm
